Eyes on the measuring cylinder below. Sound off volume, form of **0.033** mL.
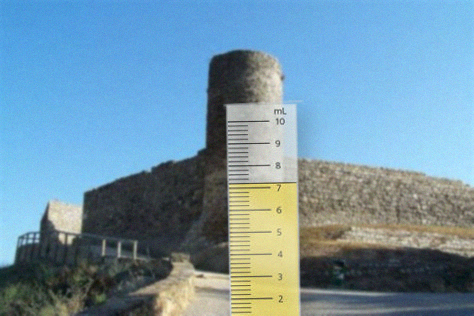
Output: **7.2** mL
